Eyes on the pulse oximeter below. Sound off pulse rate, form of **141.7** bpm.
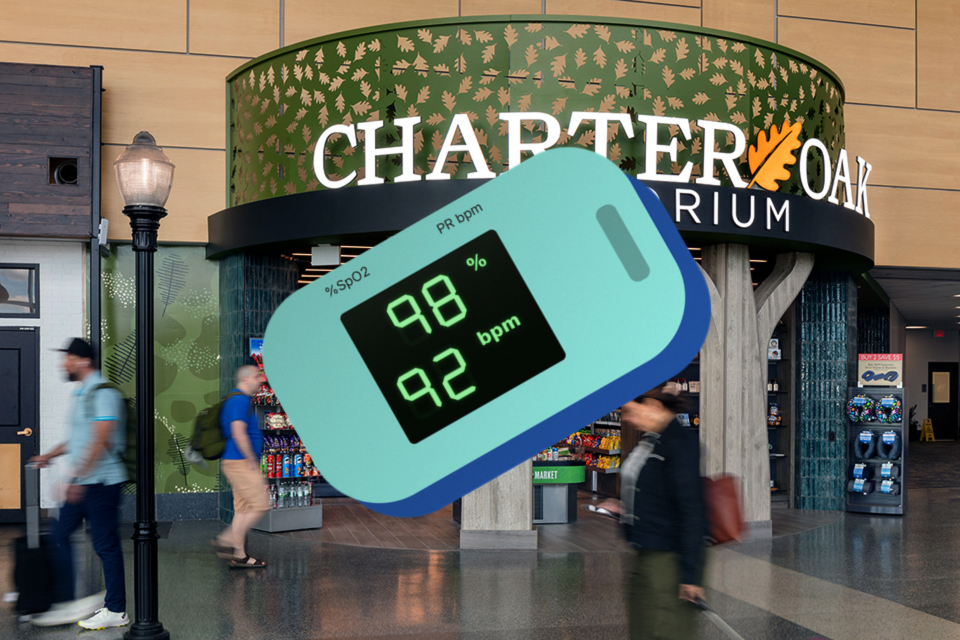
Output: **92** bpm
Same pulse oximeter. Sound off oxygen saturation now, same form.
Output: **98** %
